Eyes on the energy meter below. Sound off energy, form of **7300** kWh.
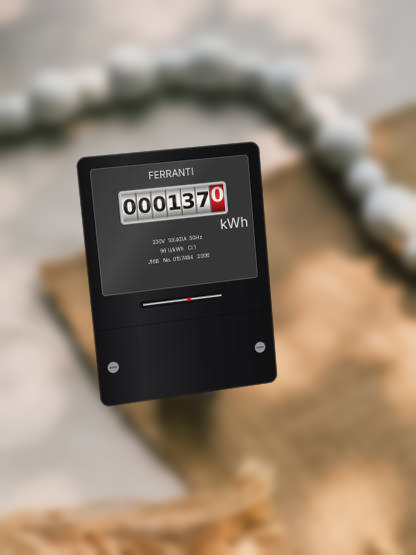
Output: **137.0** kWh
